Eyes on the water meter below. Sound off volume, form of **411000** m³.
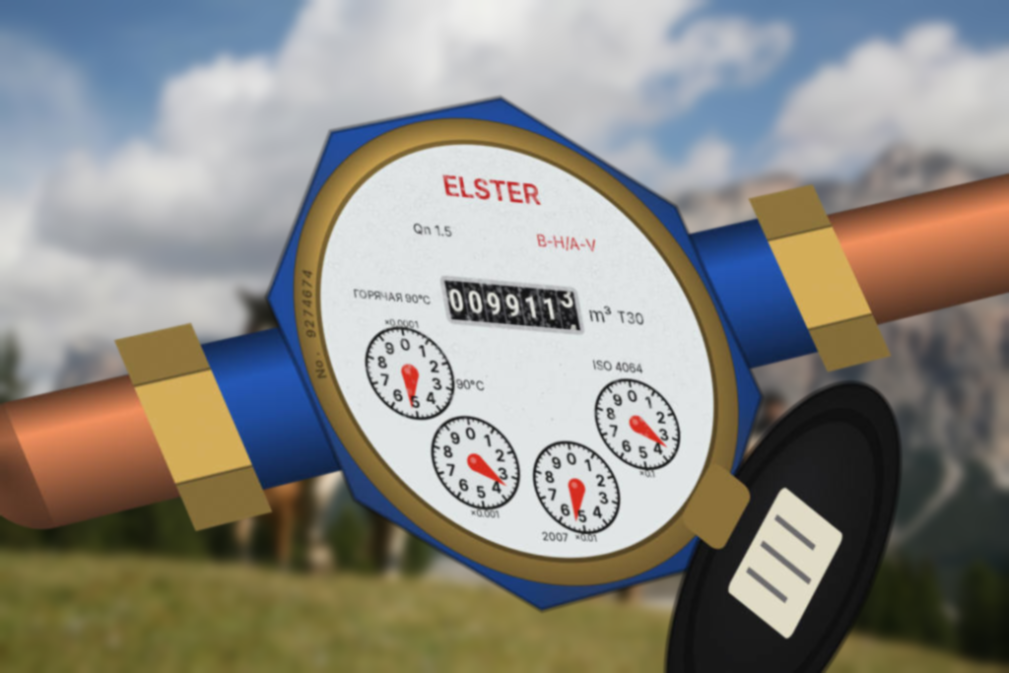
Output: **99113.3535** m³
